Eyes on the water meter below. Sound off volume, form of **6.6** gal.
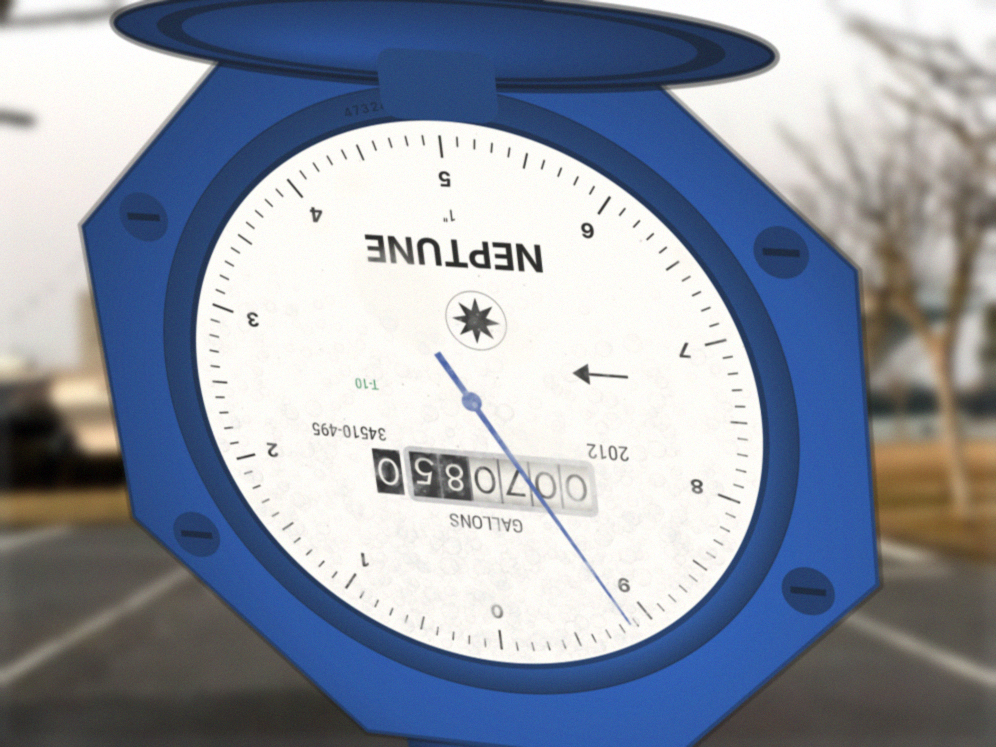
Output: **70849.1** gal
